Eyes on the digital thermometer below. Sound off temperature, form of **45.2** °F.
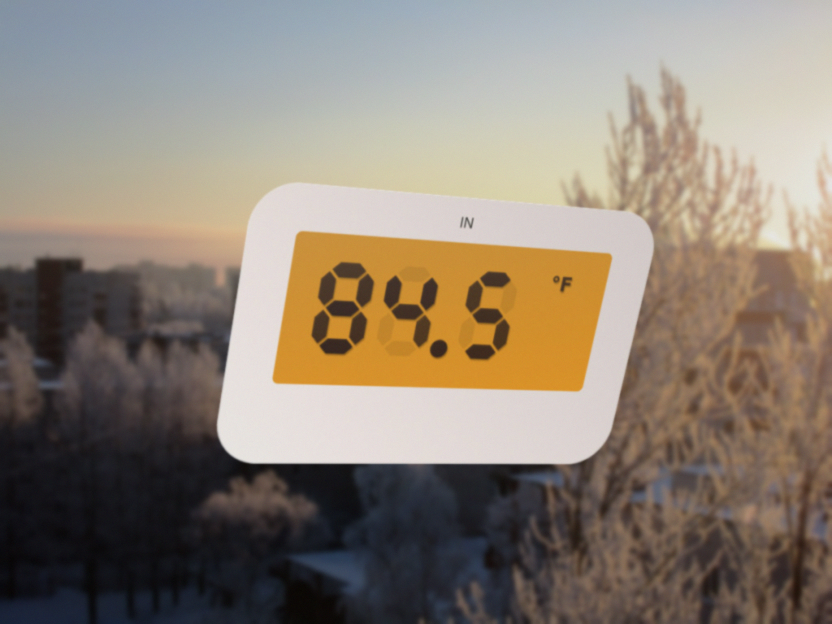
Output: **84.5** °F
